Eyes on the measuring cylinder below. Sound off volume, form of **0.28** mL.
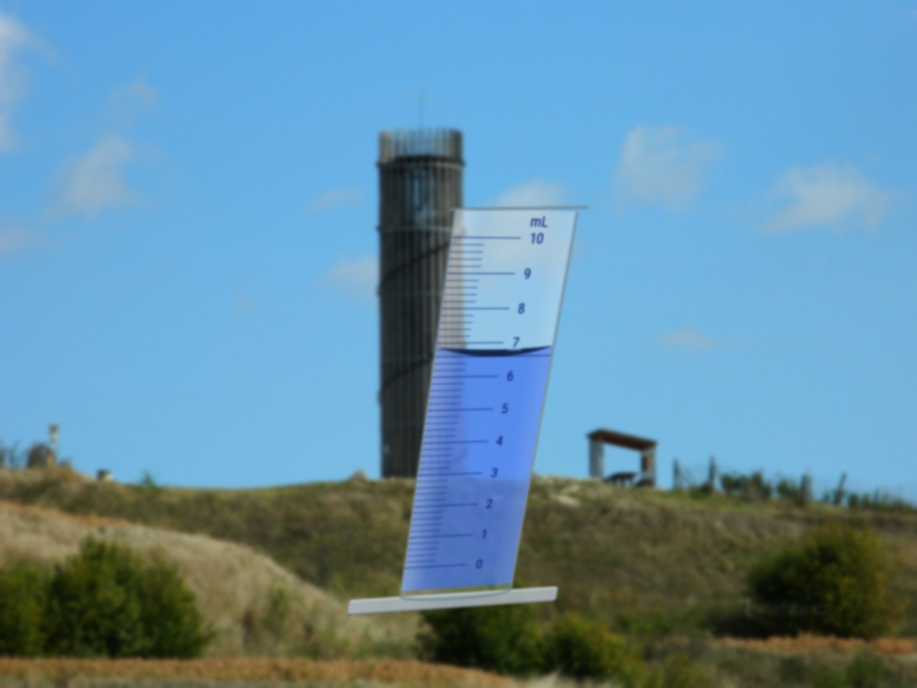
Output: **6.6** mL
